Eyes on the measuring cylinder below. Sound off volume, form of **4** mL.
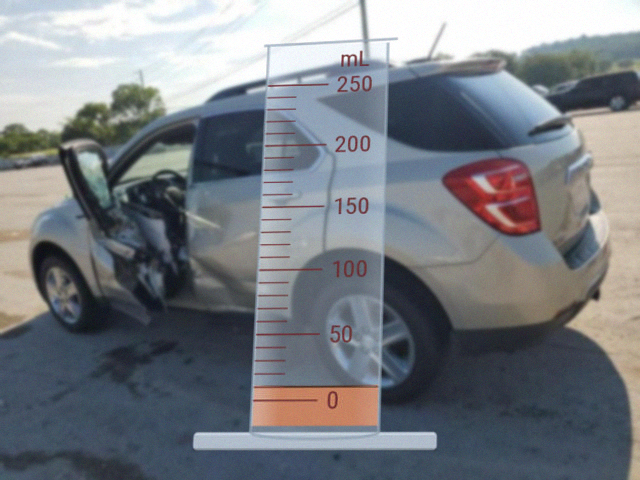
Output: **10** mL
